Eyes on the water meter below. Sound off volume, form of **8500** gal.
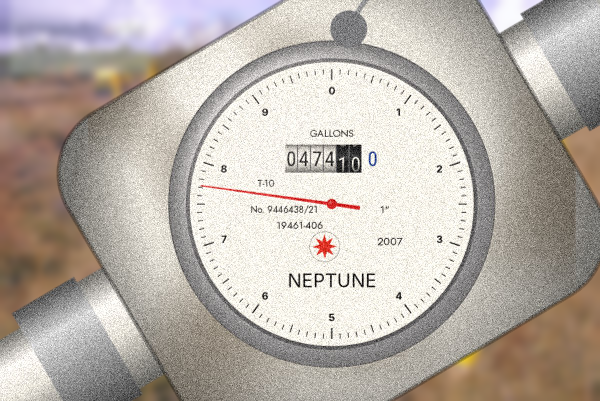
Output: **474097.7** gal
